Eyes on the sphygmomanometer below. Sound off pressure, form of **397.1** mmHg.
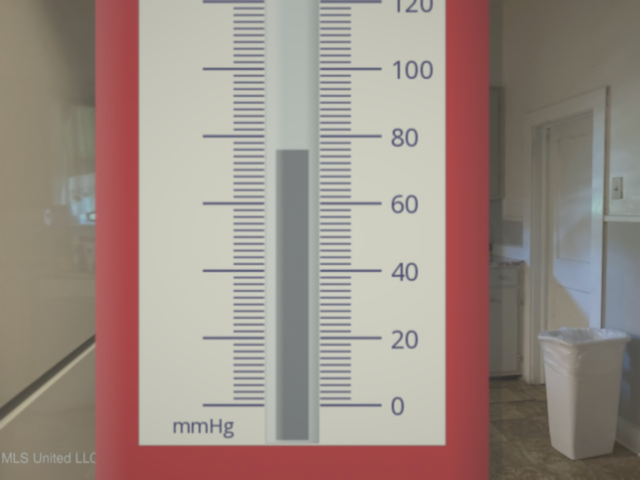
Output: **76** mmHg
